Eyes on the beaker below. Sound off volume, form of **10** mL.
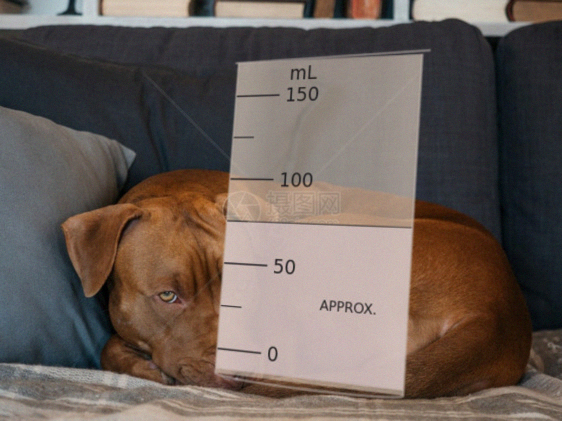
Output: **75** mL
